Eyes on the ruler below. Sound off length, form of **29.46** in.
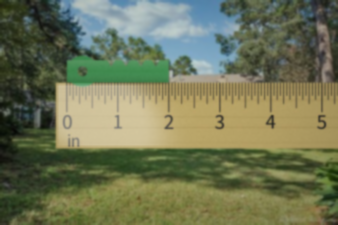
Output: **2** in
